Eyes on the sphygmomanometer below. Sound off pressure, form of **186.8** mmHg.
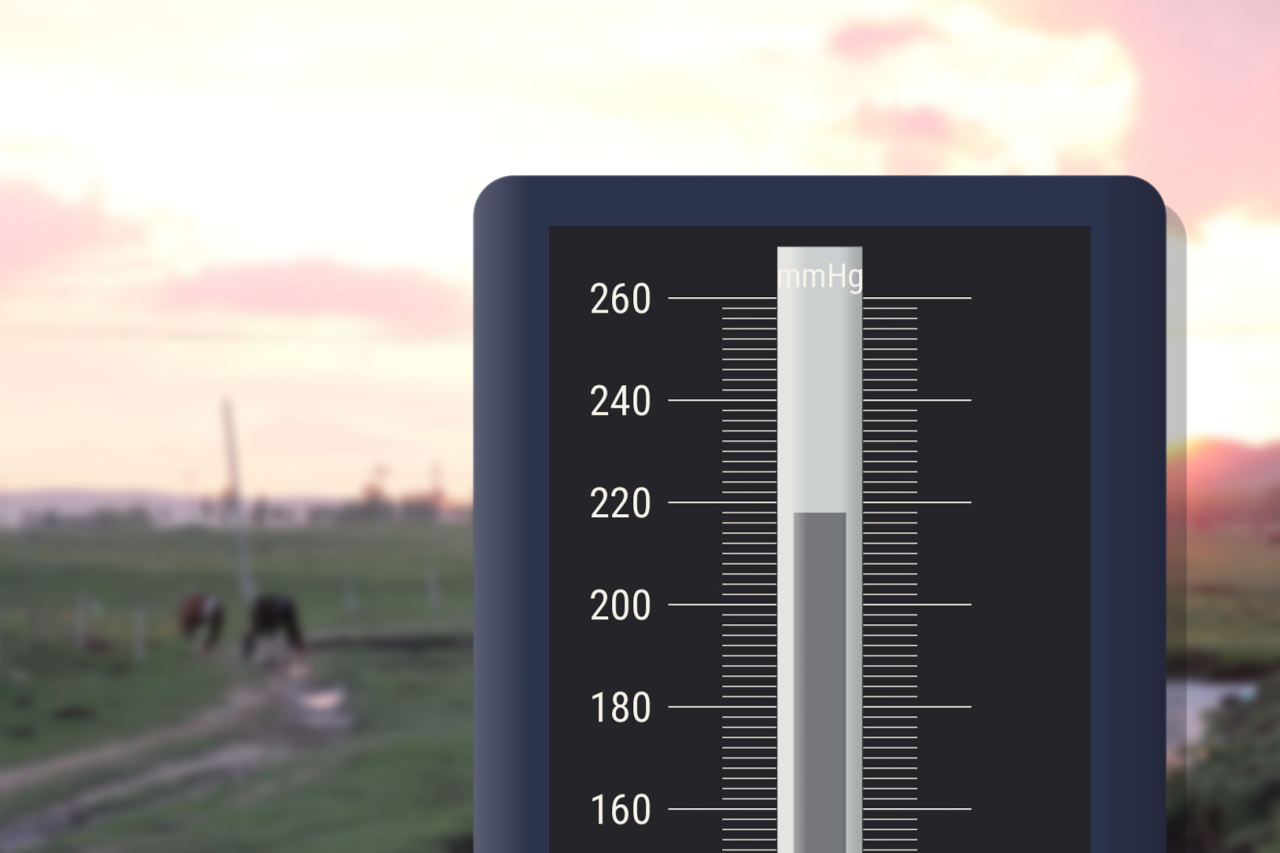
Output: **218** mmHg
